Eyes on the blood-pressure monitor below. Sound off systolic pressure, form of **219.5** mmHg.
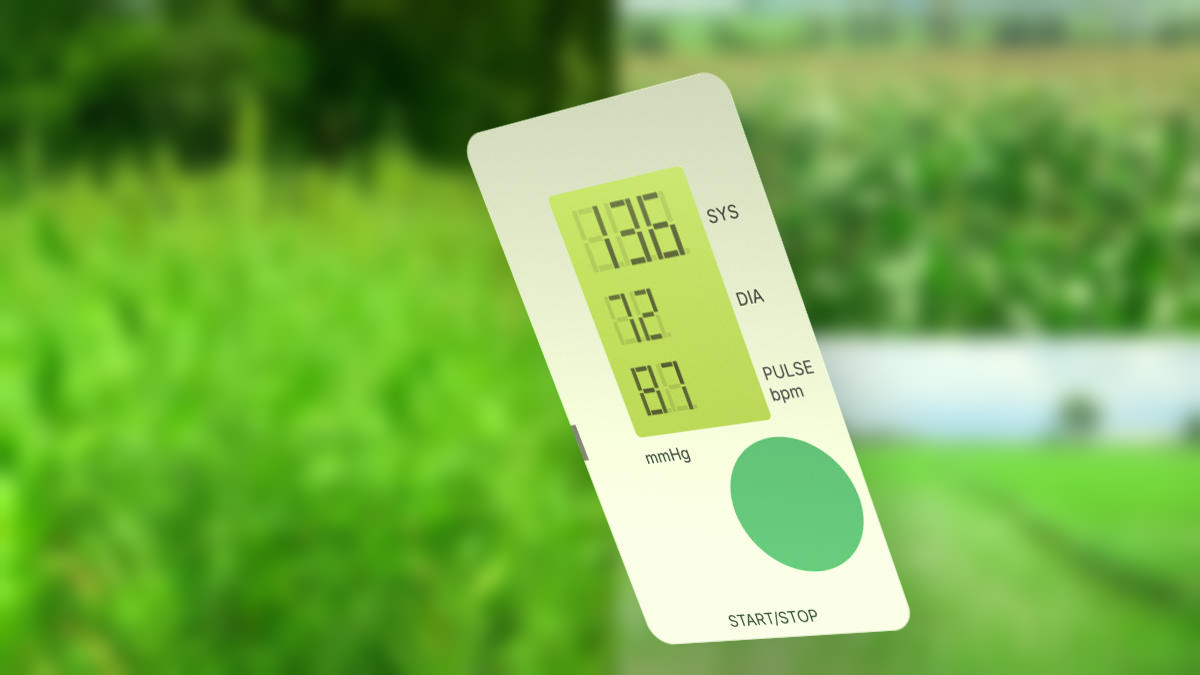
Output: **136** mmHg
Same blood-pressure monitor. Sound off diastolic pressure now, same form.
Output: **72** mmHg
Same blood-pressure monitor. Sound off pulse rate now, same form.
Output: **87** bpm
